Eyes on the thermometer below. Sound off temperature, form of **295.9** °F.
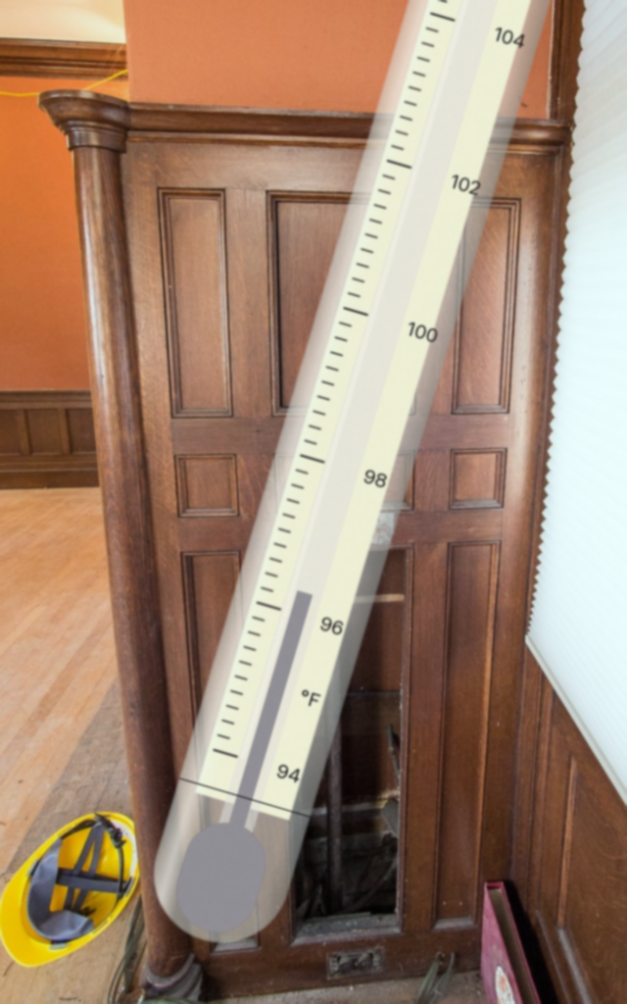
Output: **96.3** °F
